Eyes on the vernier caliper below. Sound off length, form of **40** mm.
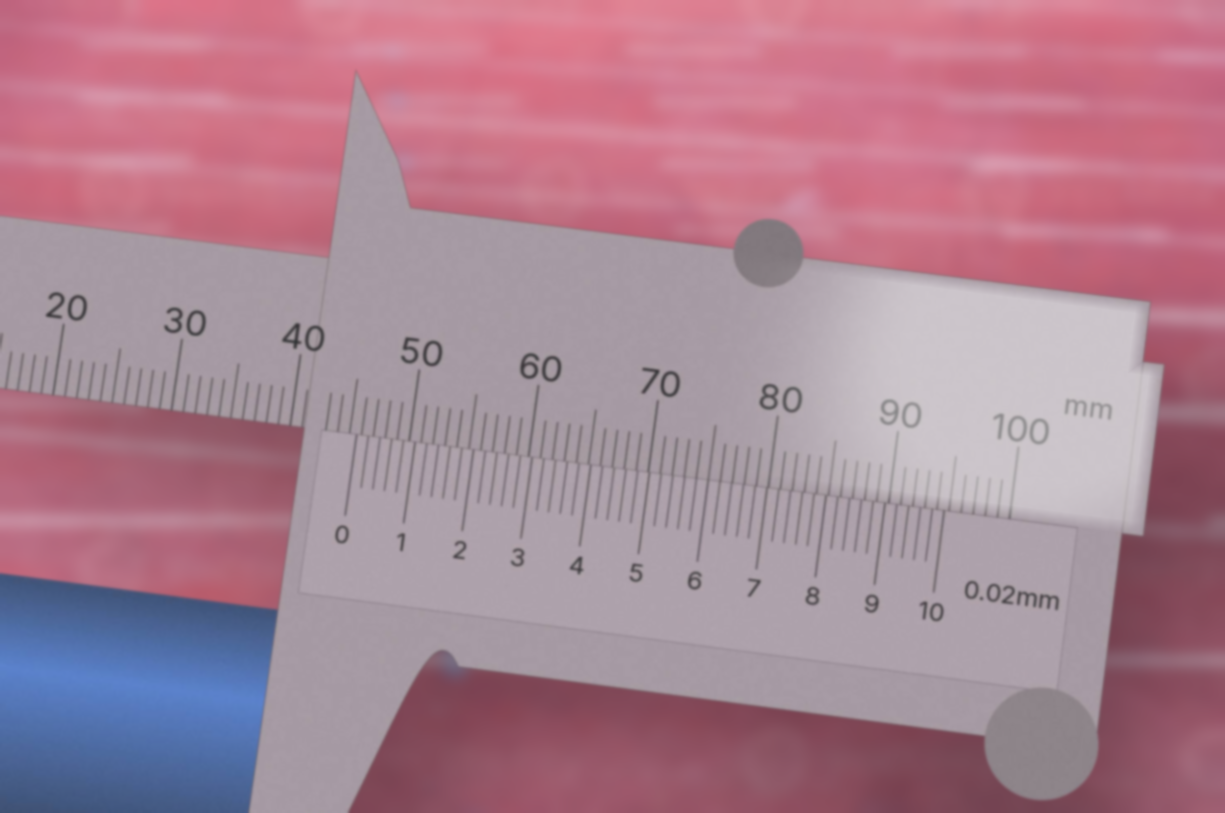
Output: **45.6** mm
